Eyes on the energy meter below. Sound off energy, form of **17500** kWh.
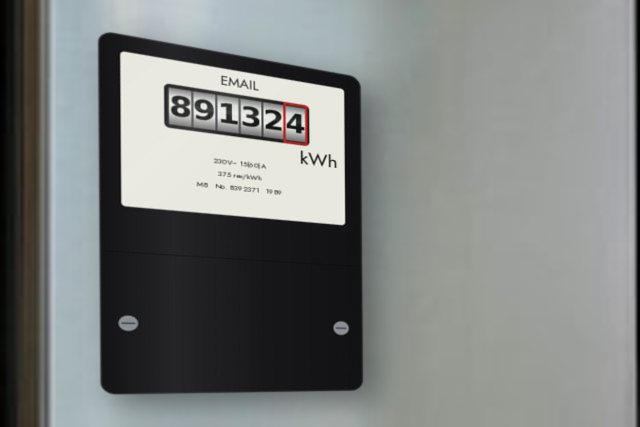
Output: **89132.4** kWh
